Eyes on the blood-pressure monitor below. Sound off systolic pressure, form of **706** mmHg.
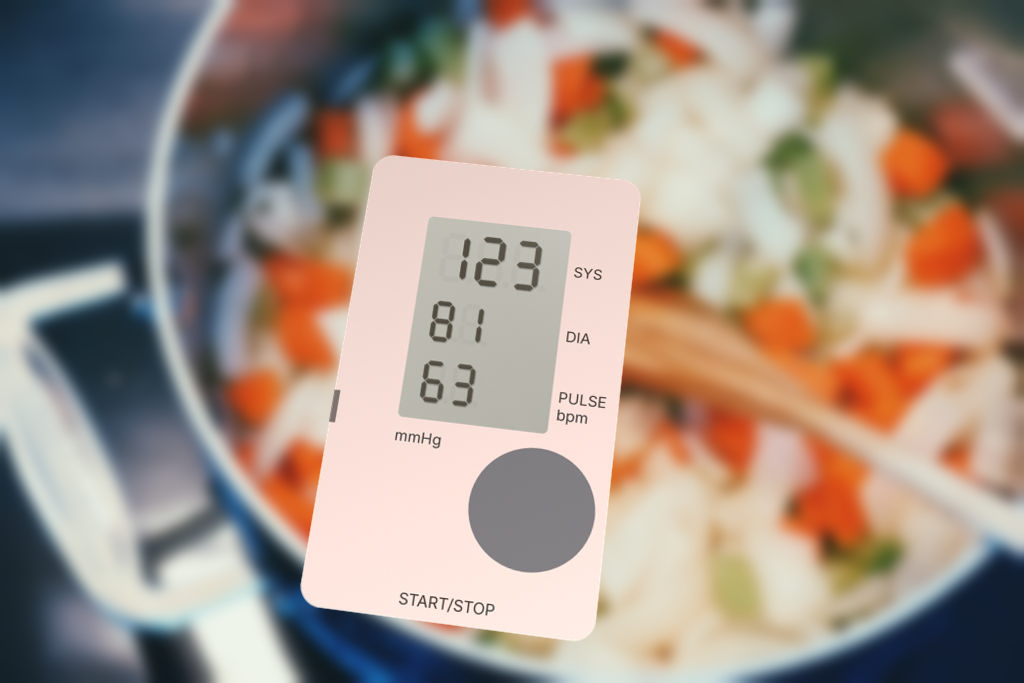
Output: **123** mmHg
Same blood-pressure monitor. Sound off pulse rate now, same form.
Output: **63** bpm
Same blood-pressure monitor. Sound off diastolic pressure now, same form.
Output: **81** mmHg
